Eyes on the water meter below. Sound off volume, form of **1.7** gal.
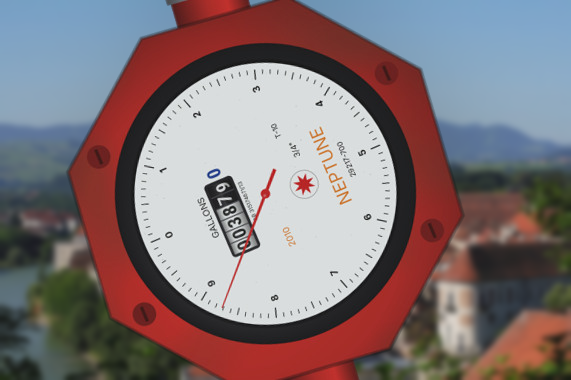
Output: **38788.7** gal
